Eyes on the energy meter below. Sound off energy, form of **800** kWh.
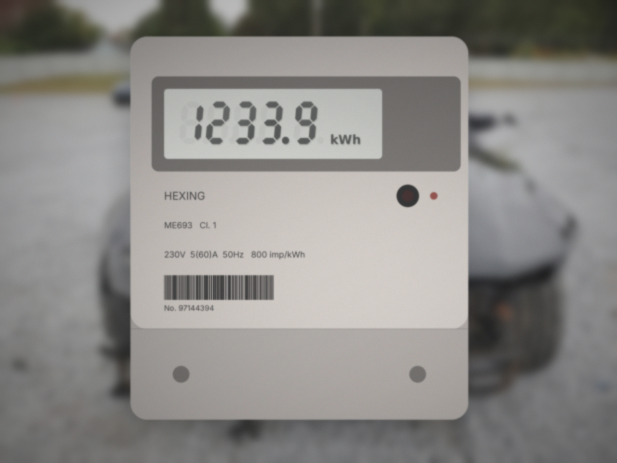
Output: **1233.9** kWh
